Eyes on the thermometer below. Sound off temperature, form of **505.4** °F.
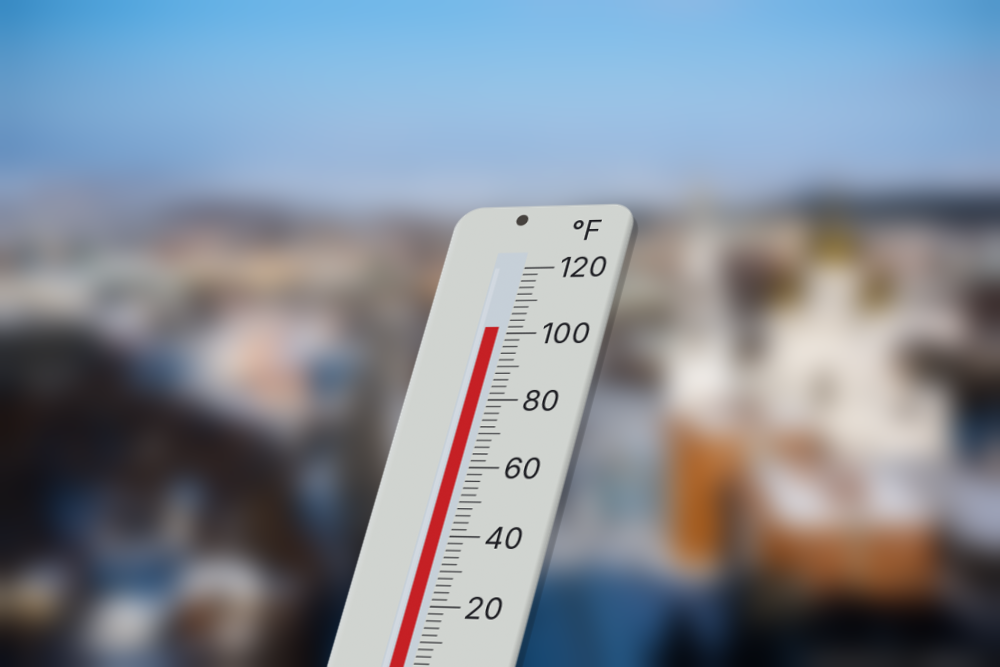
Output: **102** °F
